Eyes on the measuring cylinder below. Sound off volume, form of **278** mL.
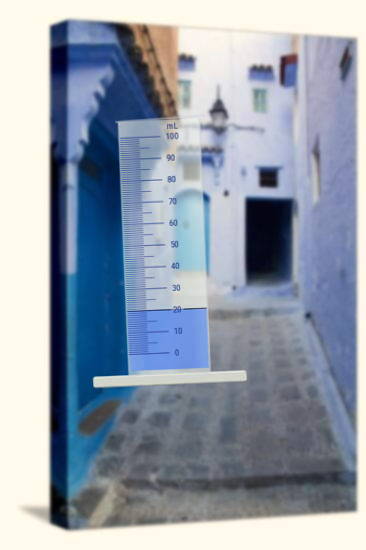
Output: **20** mL
